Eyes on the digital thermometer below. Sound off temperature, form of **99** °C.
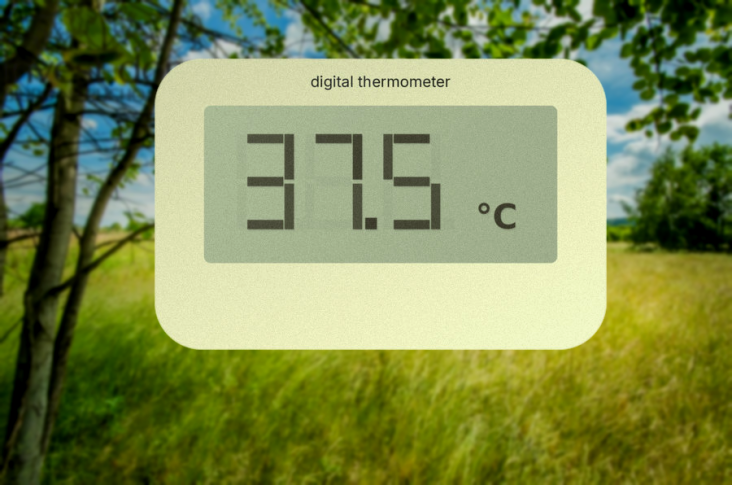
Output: **37.5** °C
